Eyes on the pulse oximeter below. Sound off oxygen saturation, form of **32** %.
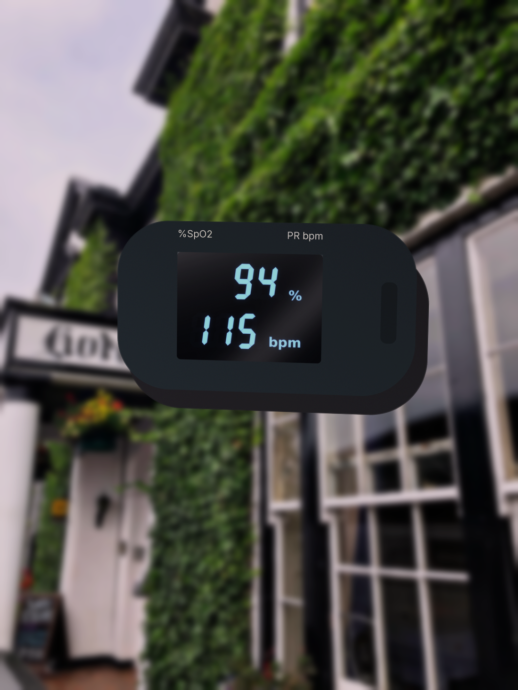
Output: **94** %
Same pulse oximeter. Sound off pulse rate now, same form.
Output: **115** bpm
